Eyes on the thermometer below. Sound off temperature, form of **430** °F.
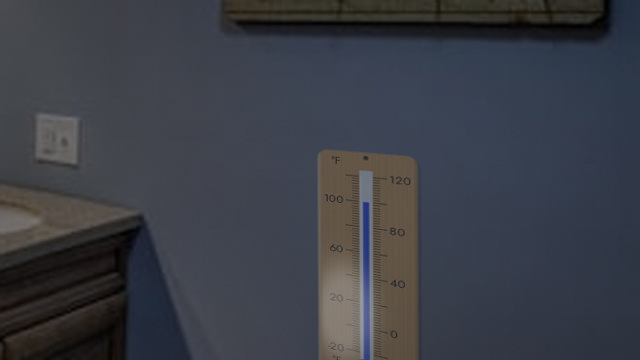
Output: **100** °F
